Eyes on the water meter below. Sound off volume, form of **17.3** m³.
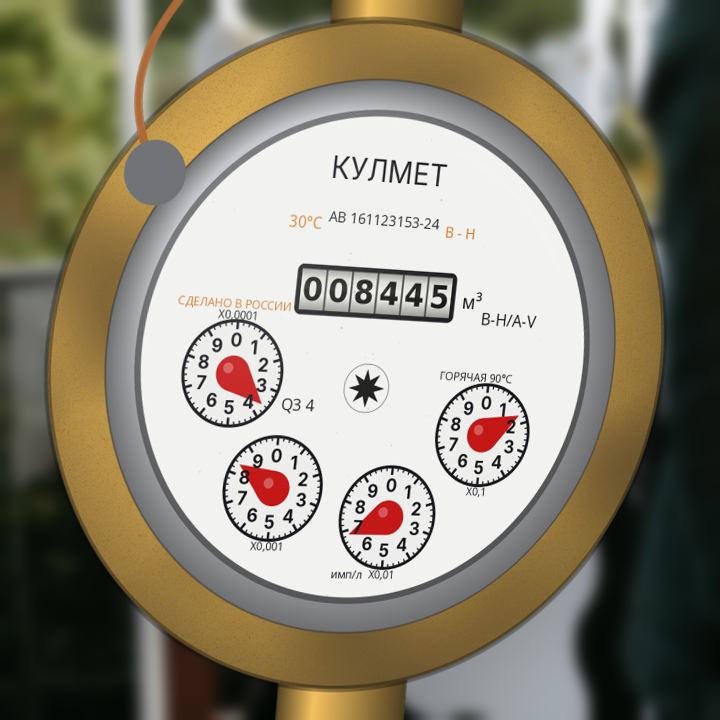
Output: **8445.1683** m³
